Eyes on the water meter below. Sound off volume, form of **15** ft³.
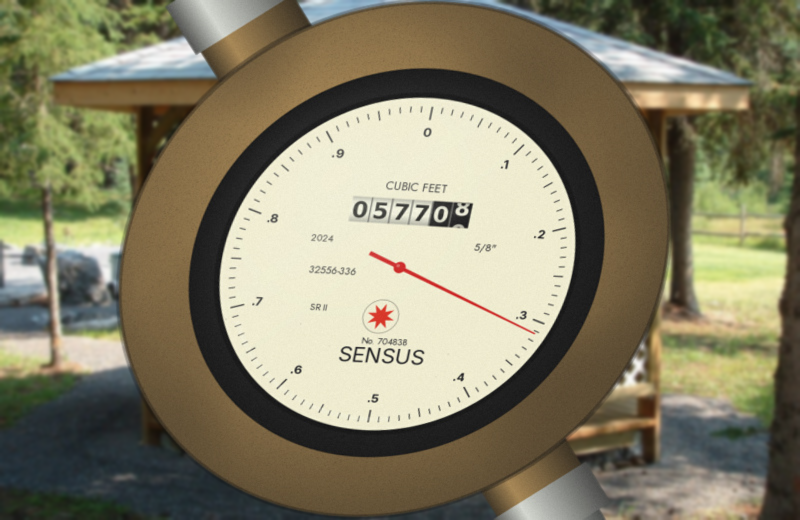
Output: **57708.31** ft³
